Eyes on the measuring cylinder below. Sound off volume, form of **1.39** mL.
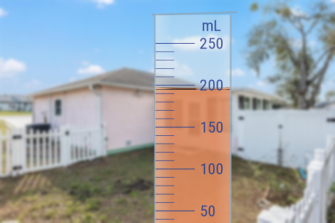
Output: **195** mL
